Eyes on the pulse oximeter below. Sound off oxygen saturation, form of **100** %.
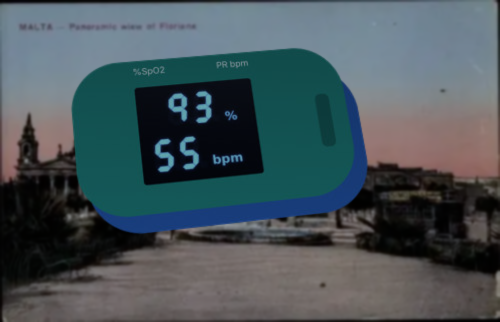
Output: **93** %
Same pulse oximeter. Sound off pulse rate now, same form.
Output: **55** bpm
